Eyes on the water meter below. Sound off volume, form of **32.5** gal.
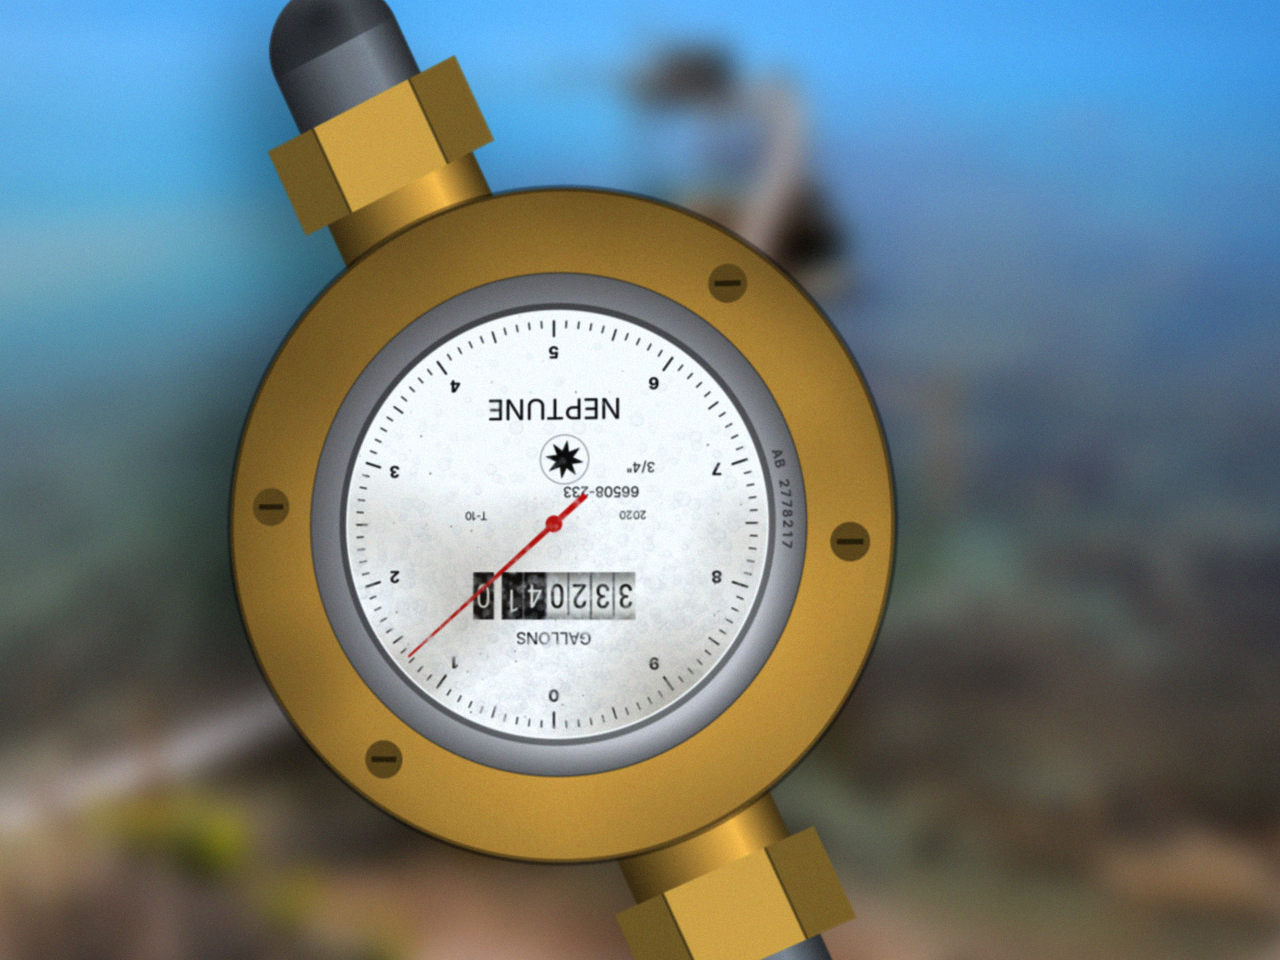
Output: **3320411.3** gal
